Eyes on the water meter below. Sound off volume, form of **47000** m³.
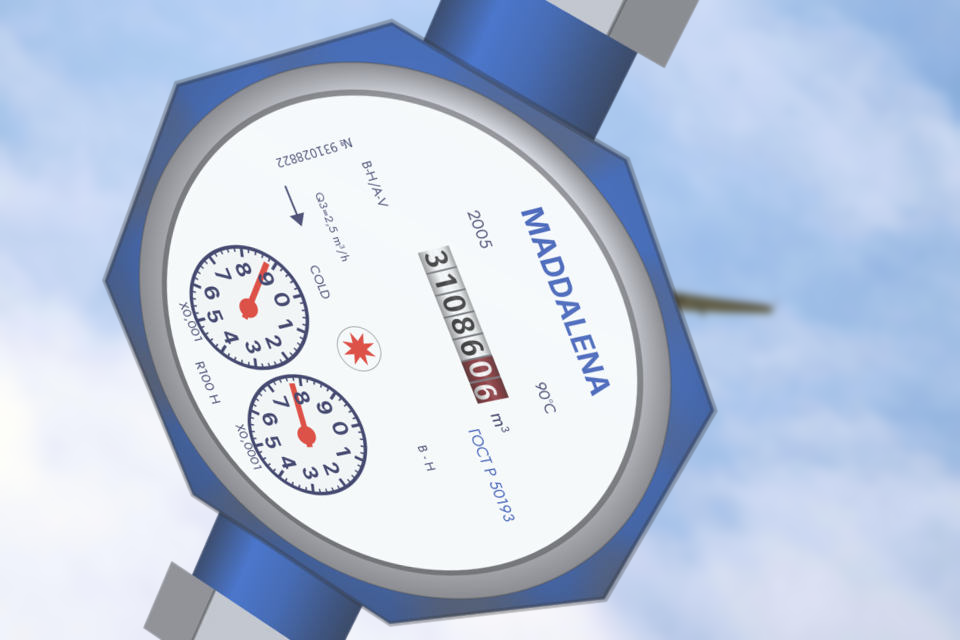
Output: **31086.0587** m³
